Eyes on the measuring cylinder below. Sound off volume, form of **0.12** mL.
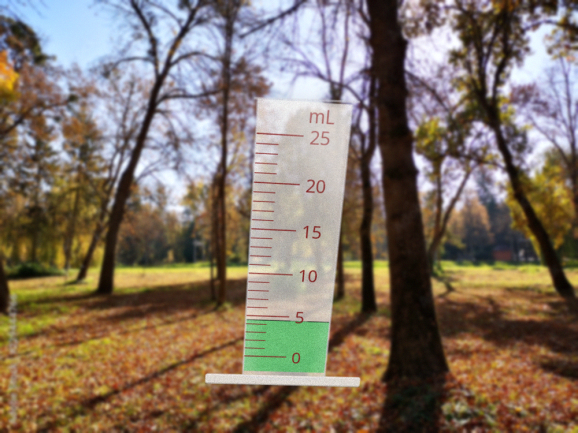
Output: **4.5** mL
